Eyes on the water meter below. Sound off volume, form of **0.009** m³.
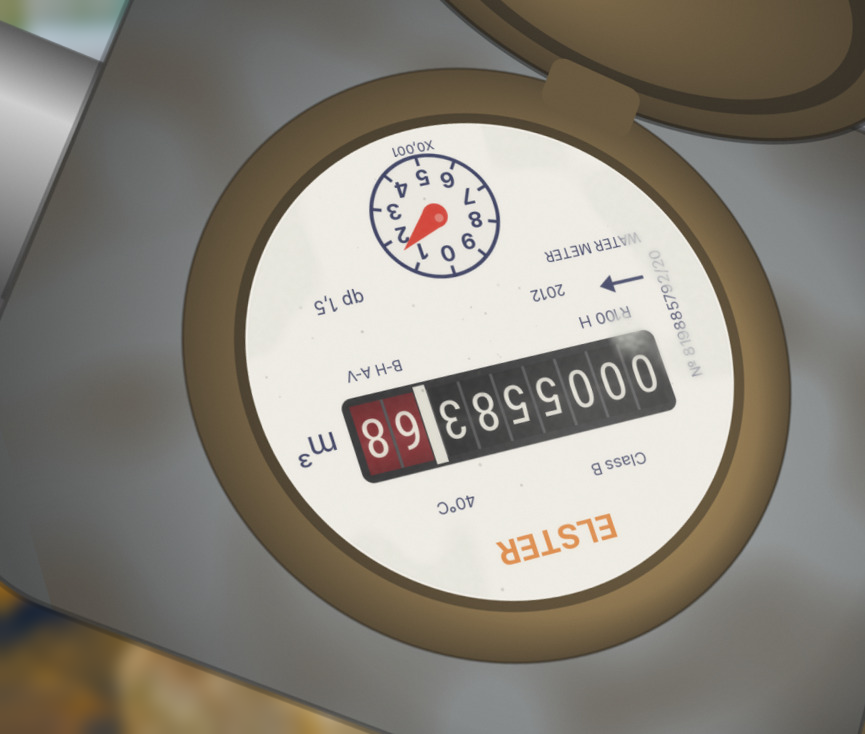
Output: **5583.681** m³
